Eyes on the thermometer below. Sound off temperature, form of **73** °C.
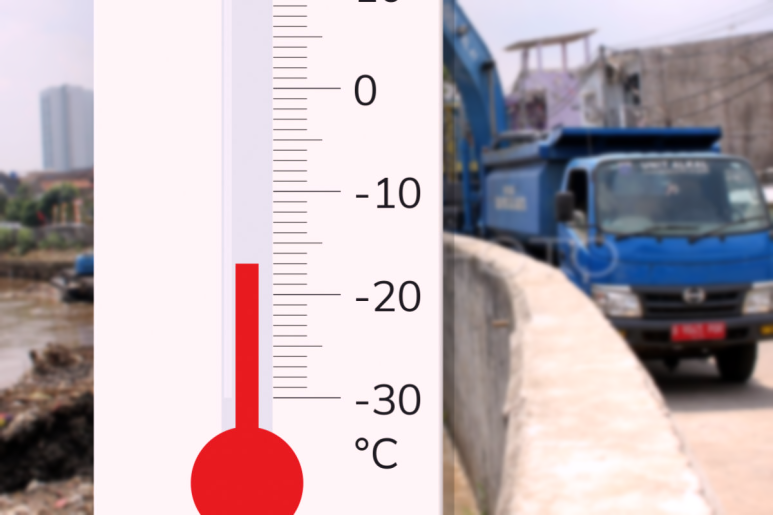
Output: **-17** °C
